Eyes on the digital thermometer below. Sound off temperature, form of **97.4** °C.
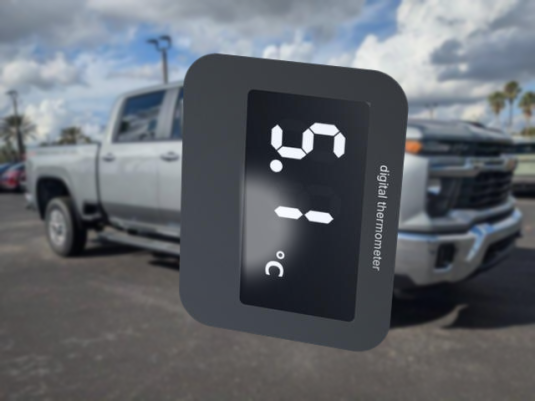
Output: **5.1** °C
